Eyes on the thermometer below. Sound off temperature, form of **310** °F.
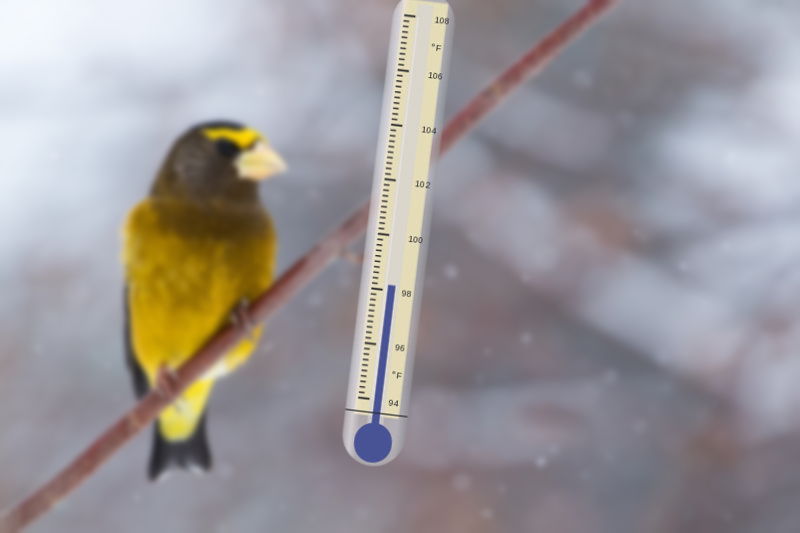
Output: **98.2** °F
